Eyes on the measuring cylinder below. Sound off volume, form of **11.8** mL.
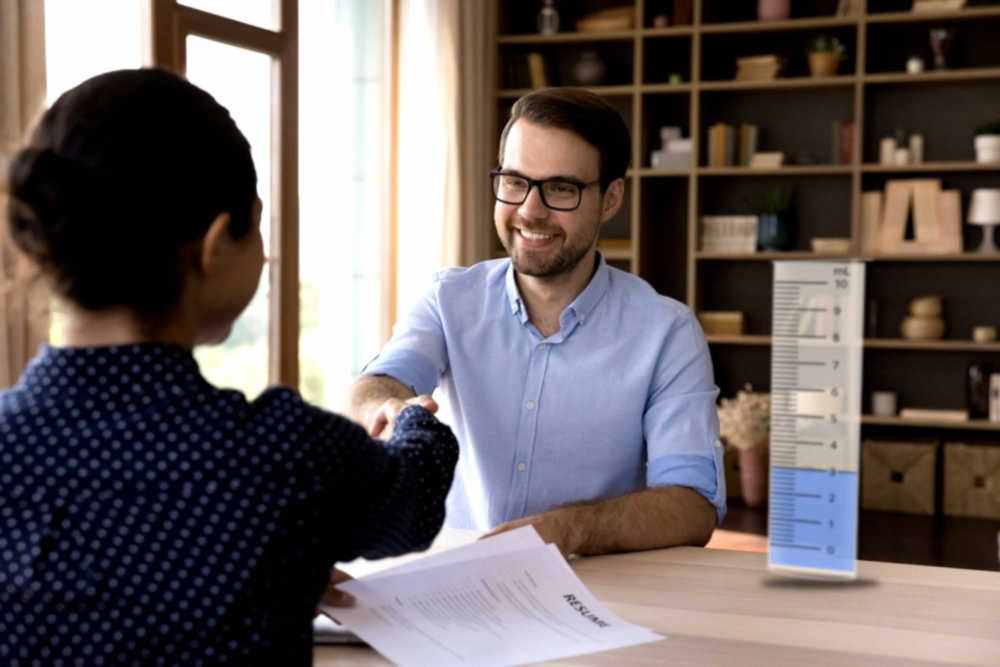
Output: **3** mL
